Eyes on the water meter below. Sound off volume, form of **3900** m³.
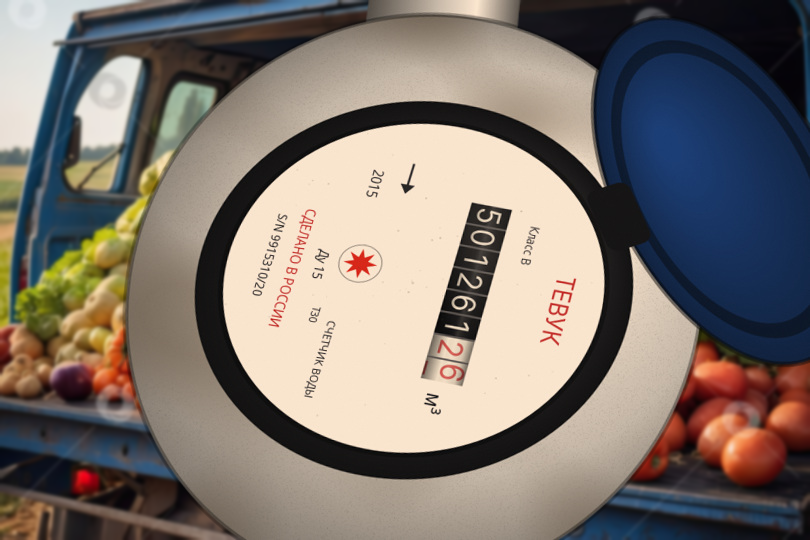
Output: **501261.26** m³
